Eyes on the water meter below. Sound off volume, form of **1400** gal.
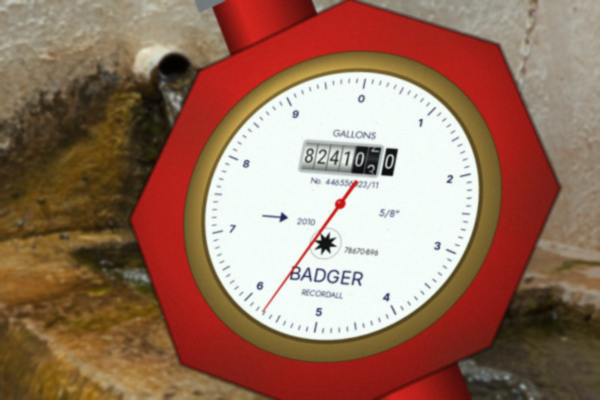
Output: **8241025.7** gal
